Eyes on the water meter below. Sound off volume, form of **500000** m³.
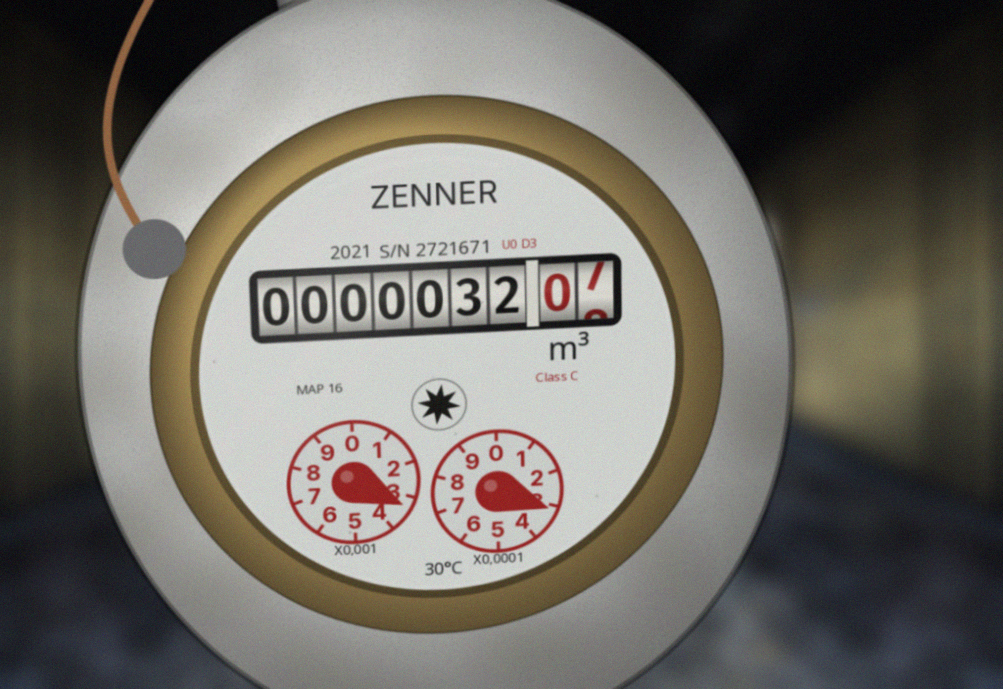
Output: **32.0733** m³
